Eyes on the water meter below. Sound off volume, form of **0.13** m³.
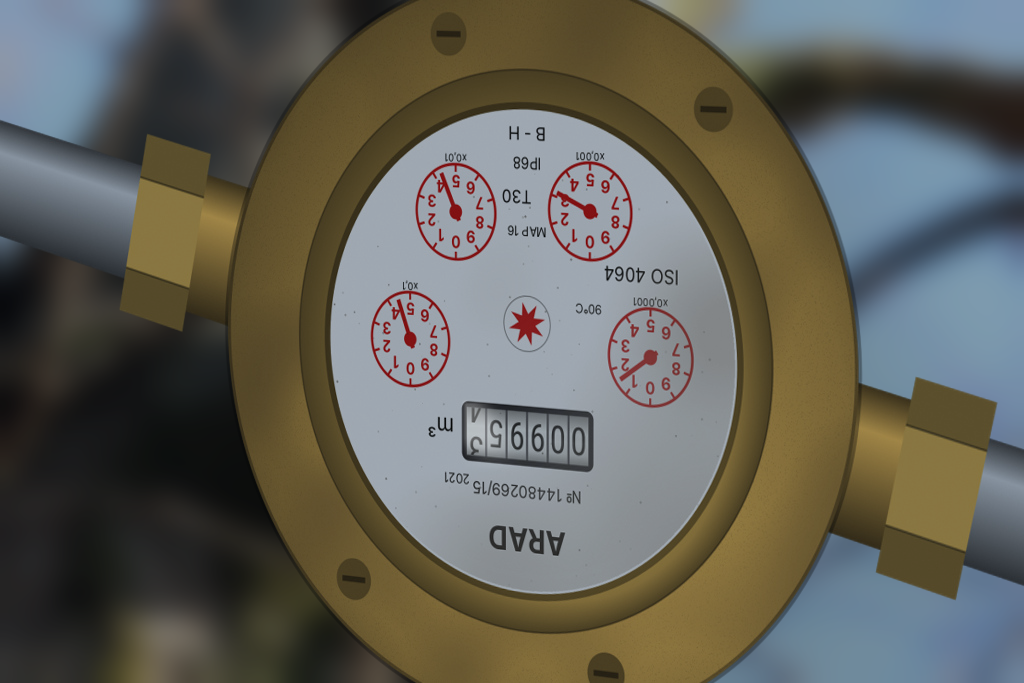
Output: **9953.4431** m³
